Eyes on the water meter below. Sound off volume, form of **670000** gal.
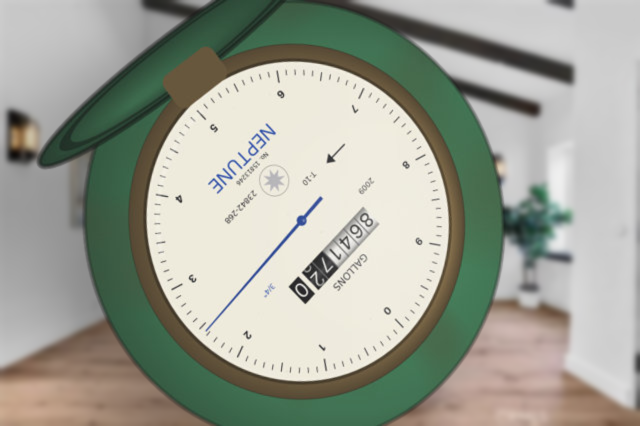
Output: **8641722.4** gal
